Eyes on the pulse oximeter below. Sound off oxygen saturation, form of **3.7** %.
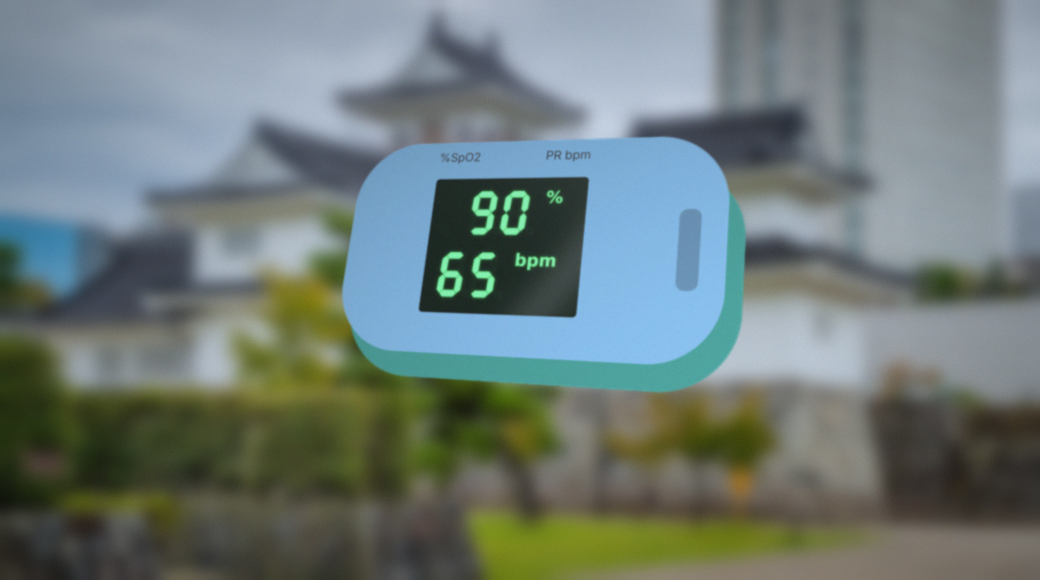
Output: **90** %
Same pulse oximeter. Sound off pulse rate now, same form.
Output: **65** bpm
